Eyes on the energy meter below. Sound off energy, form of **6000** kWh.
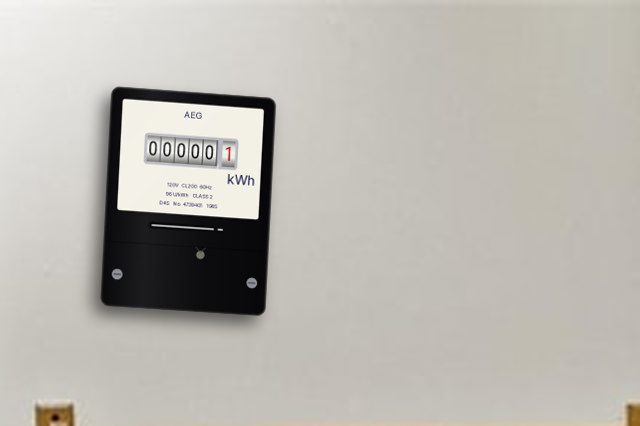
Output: **0.1** kWh
